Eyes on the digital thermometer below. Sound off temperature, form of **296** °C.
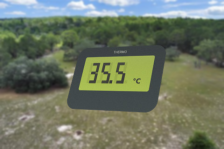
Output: **35.5** °C
